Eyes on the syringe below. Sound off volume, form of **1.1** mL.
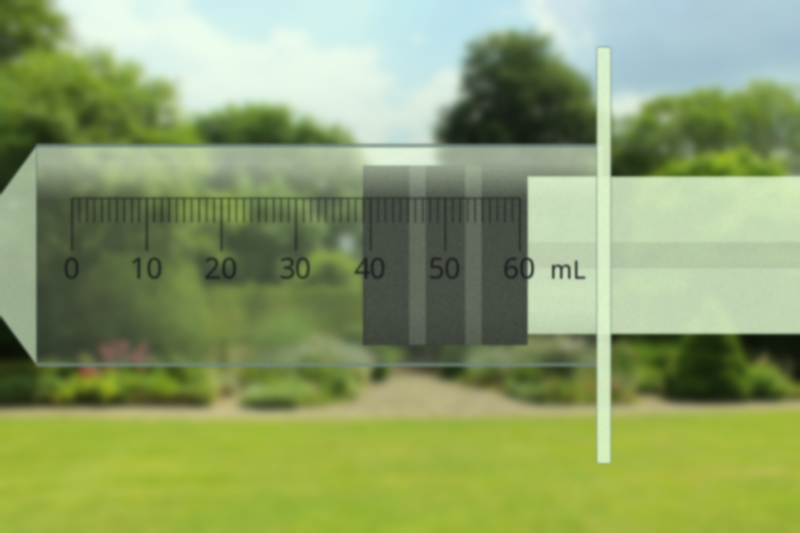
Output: **39** mL
